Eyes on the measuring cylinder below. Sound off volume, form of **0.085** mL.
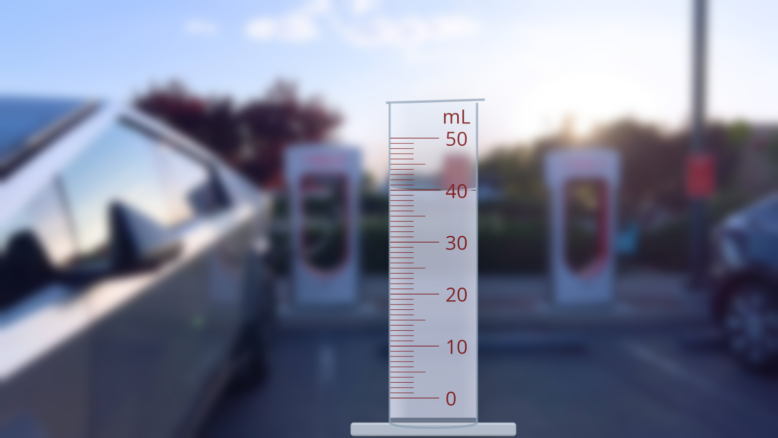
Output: **40** mL
